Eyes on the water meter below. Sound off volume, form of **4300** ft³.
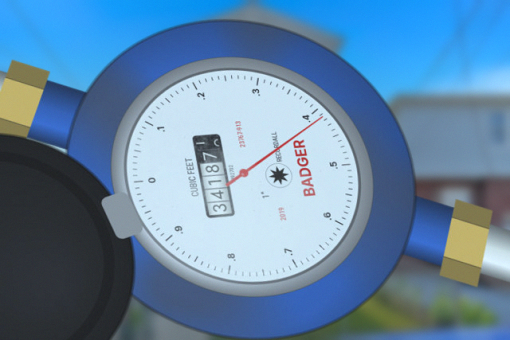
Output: **341871.41** ft³
